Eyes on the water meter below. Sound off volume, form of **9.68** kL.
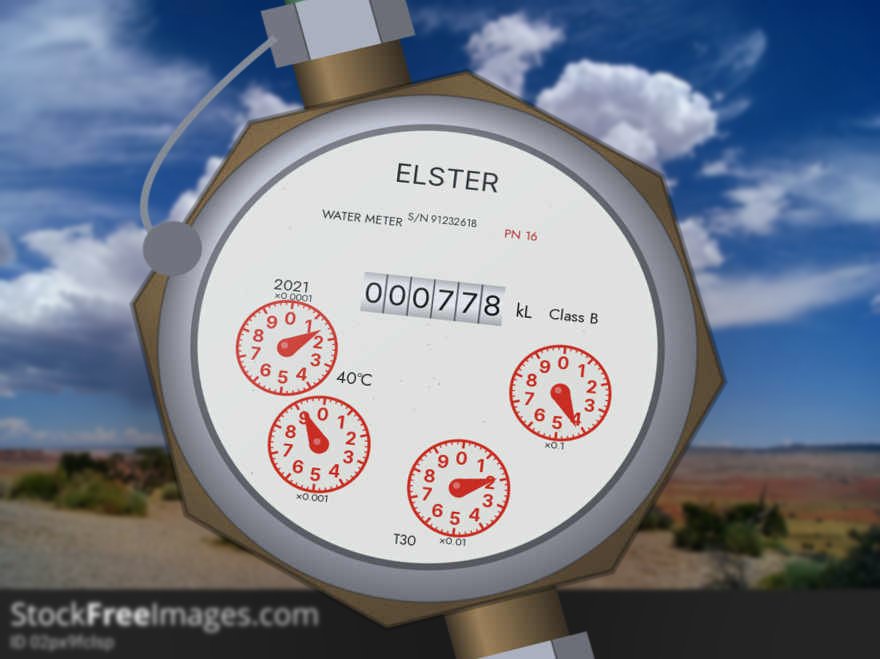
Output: **778.4191** kL
